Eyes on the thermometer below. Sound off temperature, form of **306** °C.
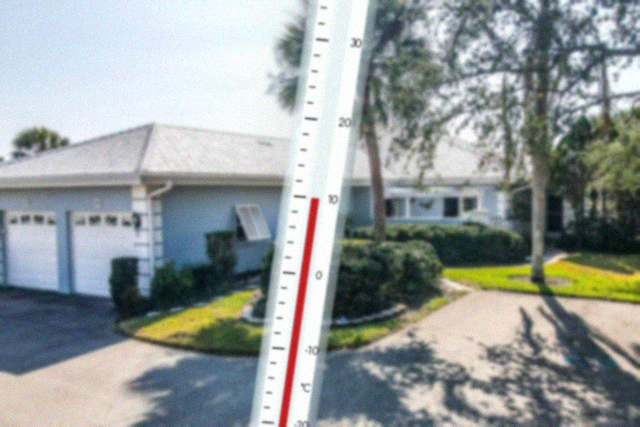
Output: **10** °C
